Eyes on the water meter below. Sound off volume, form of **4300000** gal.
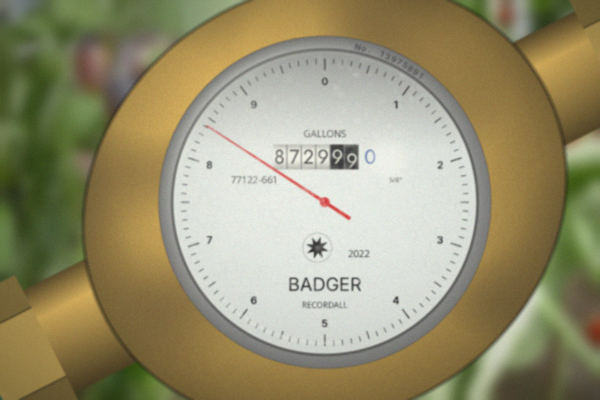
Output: **8729988.4** gal
